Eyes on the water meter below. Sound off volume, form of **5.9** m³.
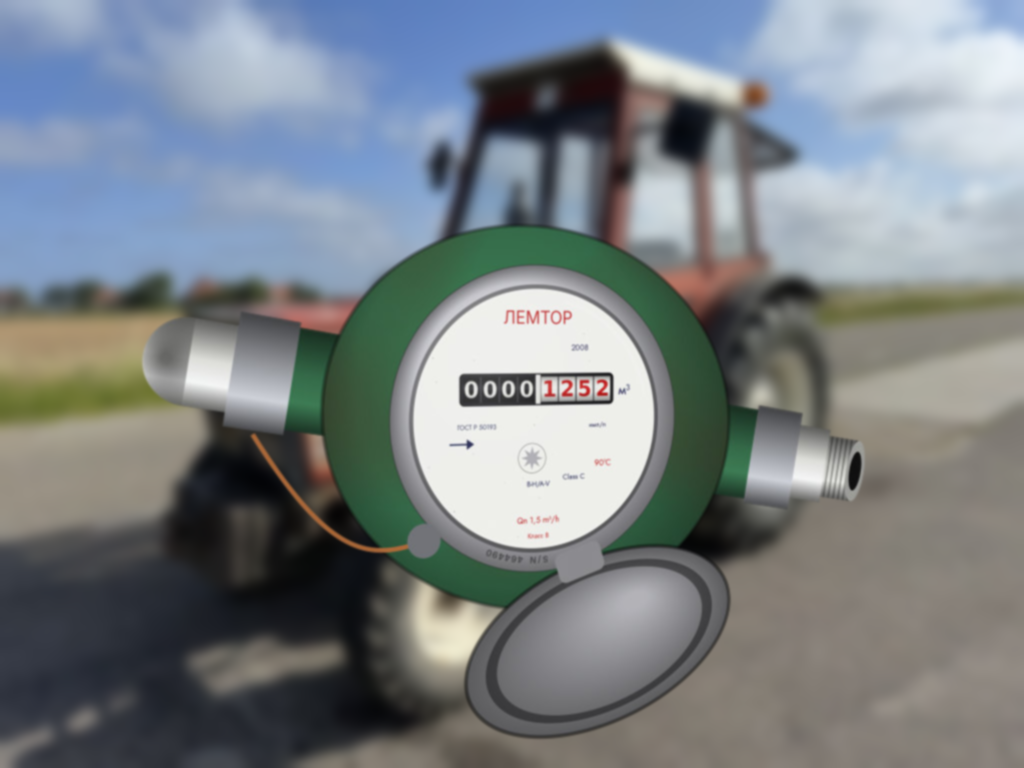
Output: **0.1252** m³
